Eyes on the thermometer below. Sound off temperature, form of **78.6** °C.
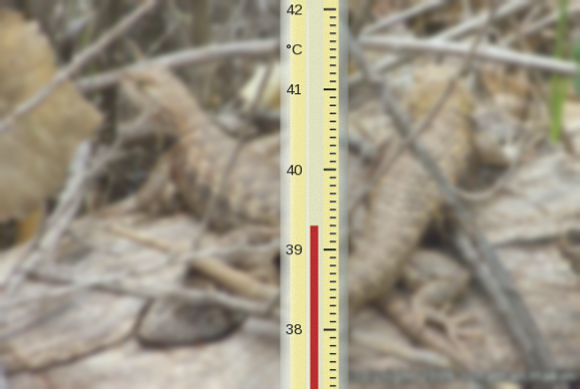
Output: **39.3** °C
